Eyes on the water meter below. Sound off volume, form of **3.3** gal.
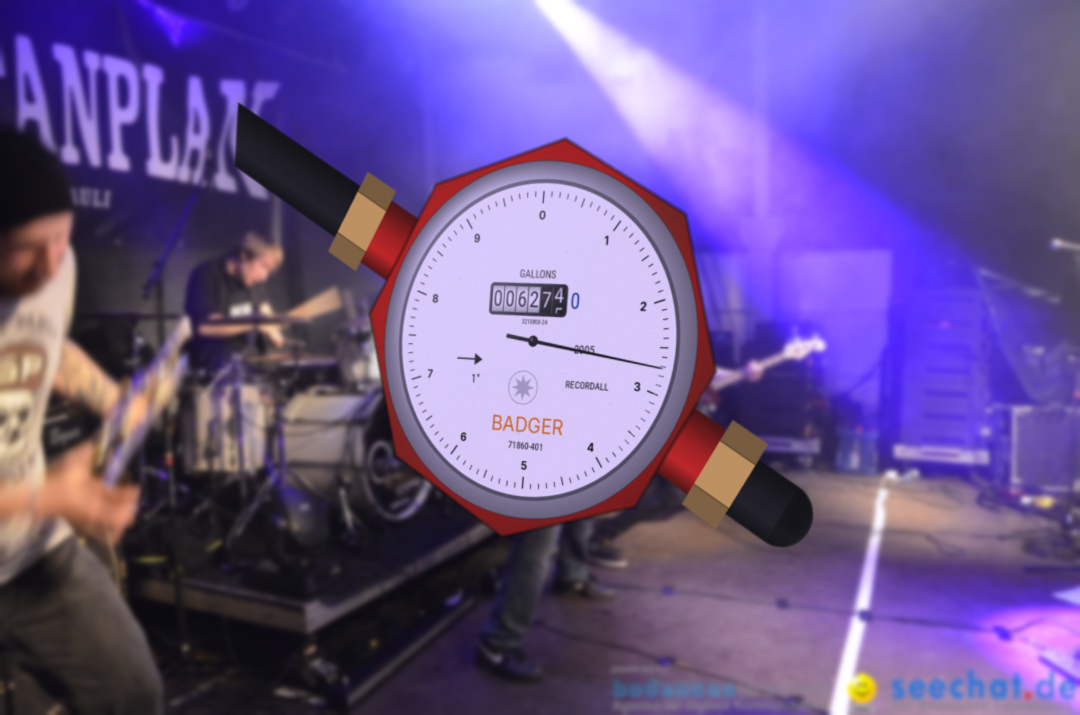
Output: **62742.7** gal
